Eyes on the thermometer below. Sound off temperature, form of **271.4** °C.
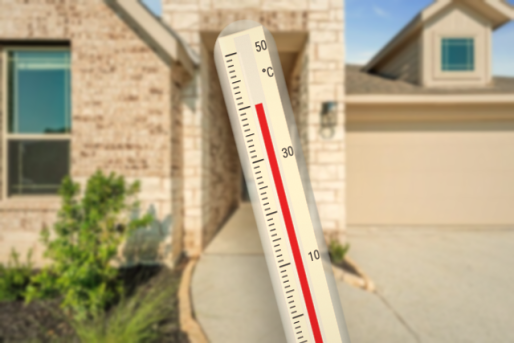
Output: **40** °C
